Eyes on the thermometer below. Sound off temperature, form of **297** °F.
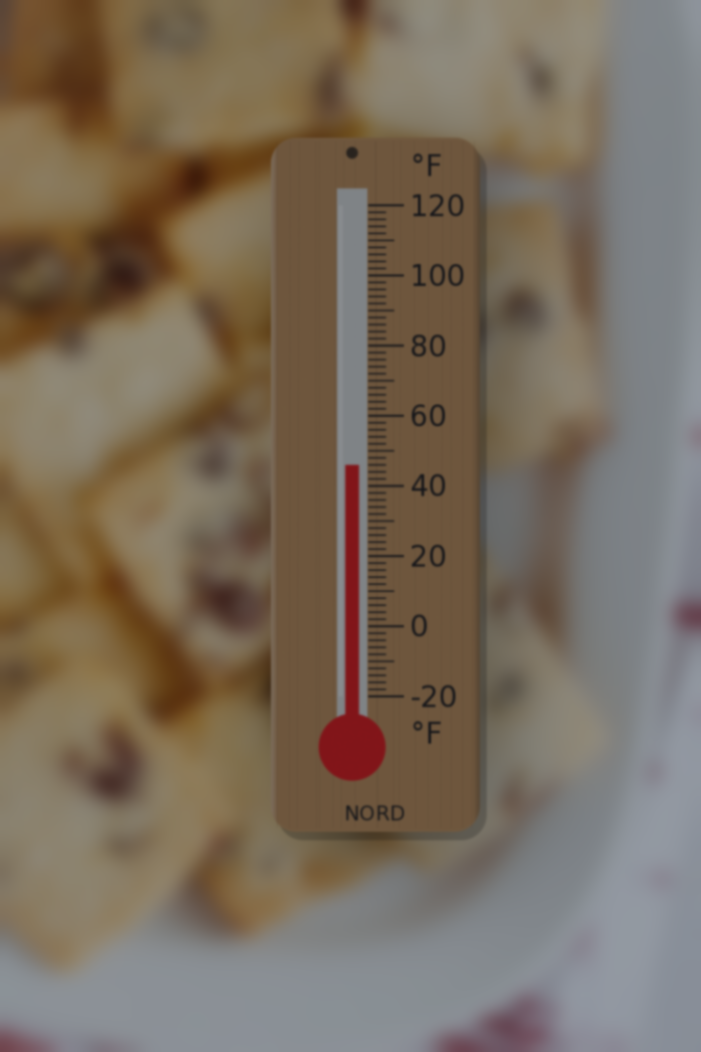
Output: **46** °F
